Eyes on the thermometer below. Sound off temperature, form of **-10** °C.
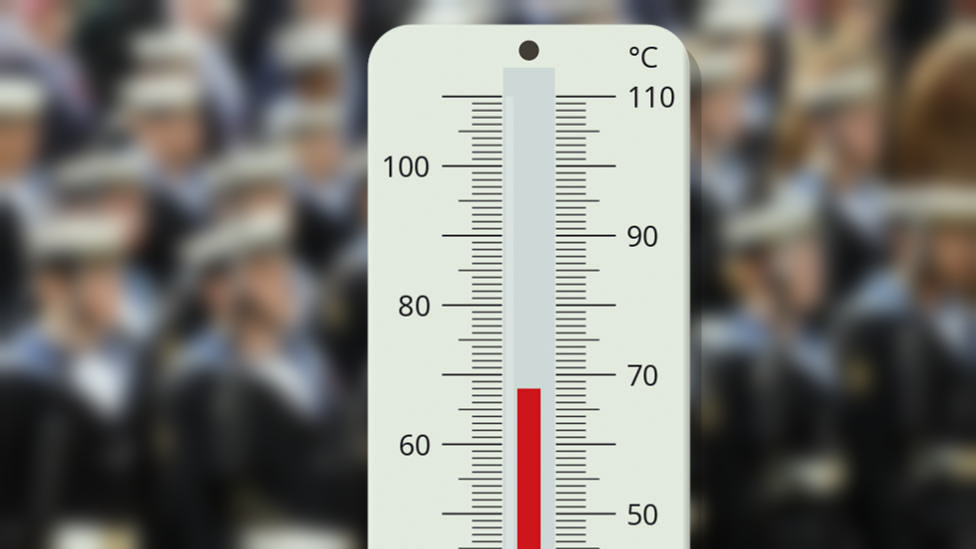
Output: **68** °C
